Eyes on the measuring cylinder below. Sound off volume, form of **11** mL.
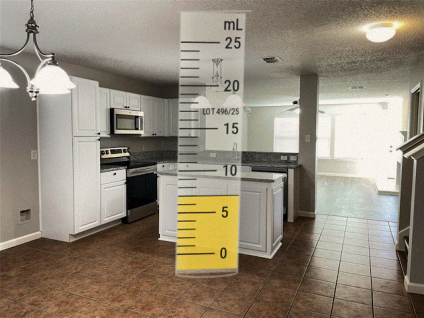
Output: **7** mL
